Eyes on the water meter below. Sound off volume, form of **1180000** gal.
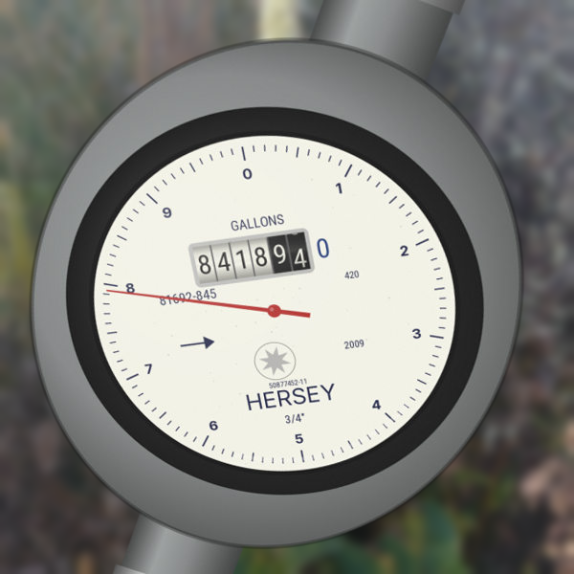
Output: **8418937.9** gal
